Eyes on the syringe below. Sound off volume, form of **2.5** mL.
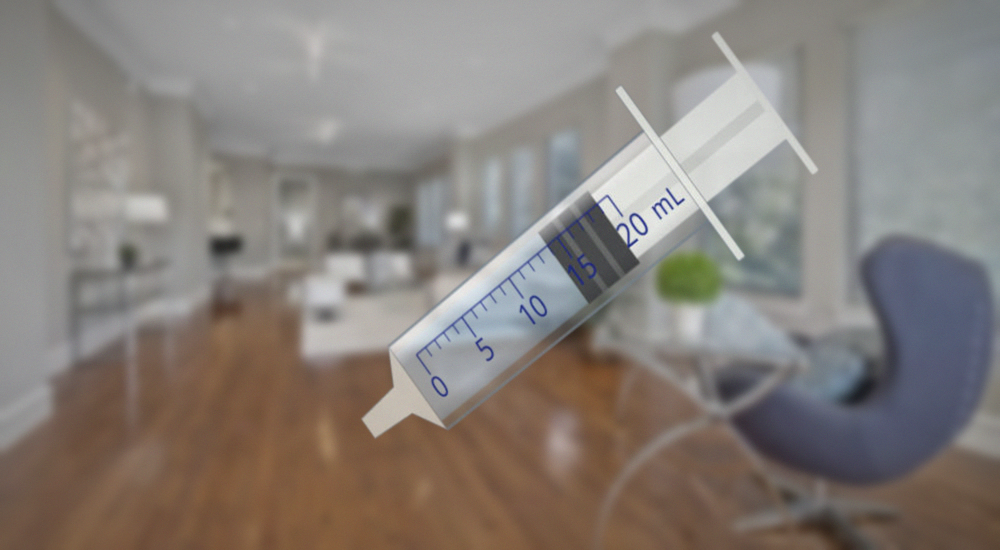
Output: **14** mL
